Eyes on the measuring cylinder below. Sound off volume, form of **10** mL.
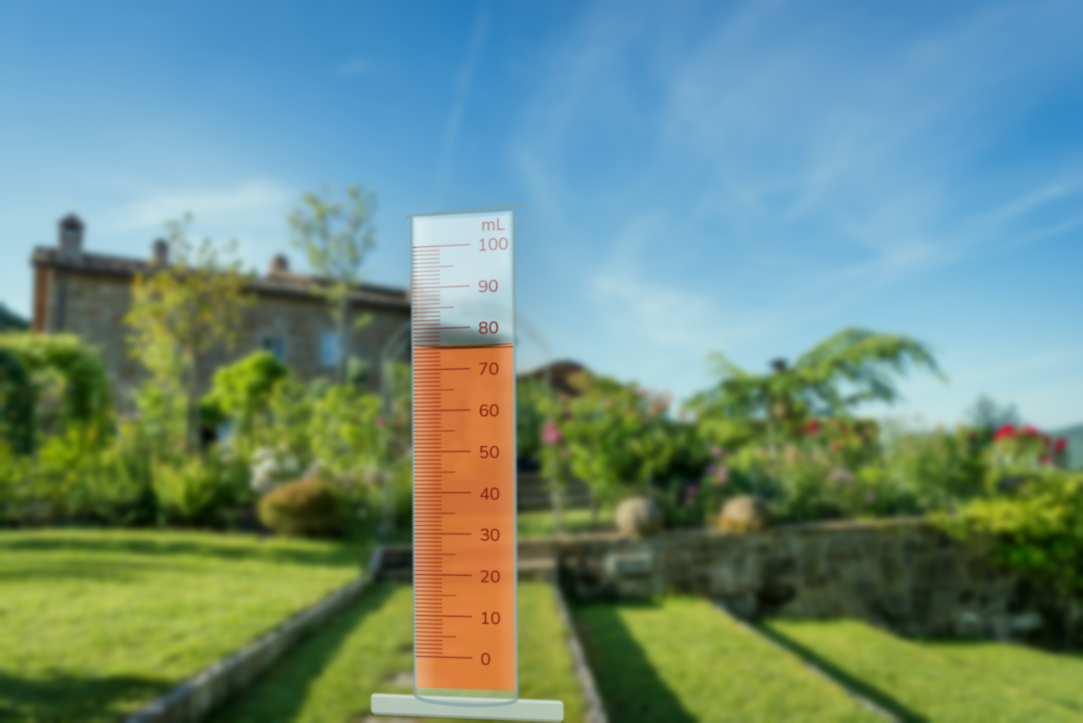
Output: **75** mL
